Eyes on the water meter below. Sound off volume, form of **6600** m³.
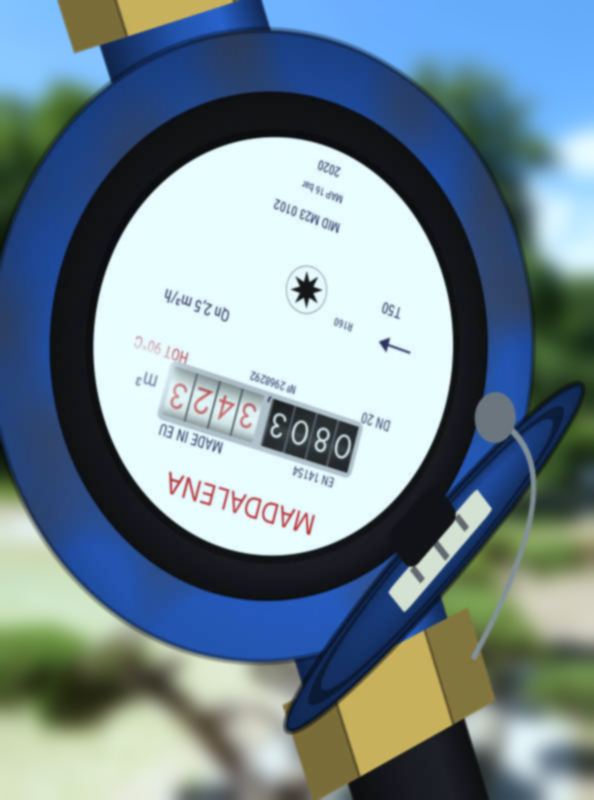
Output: **803.3423** m³
